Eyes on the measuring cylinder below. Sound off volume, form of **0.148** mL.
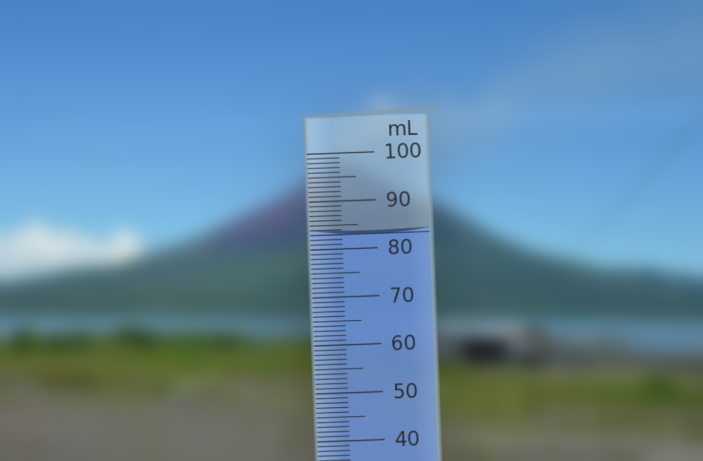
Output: **83** mL
